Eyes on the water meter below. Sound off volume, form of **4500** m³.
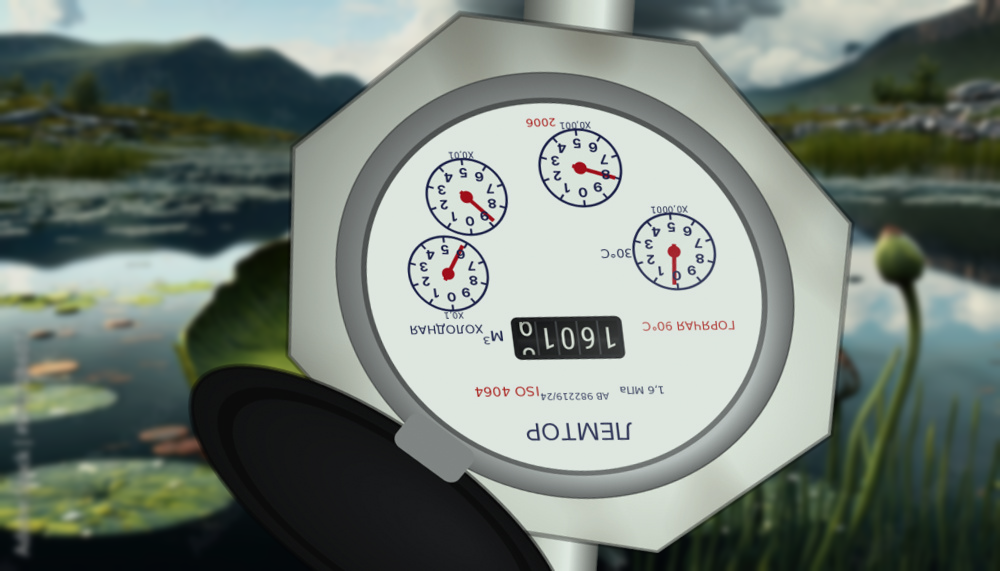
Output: **16018.5880** m³
